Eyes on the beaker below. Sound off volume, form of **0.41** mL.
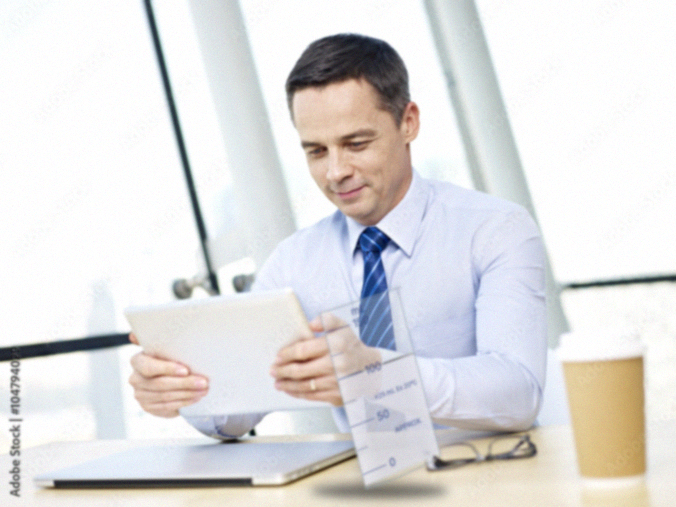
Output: **100** mL
